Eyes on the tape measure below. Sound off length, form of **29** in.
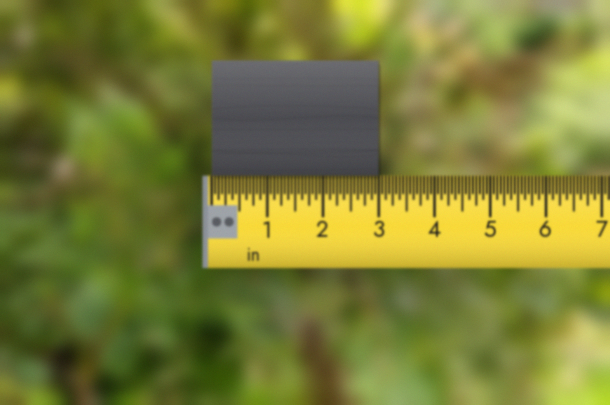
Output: **3** in
